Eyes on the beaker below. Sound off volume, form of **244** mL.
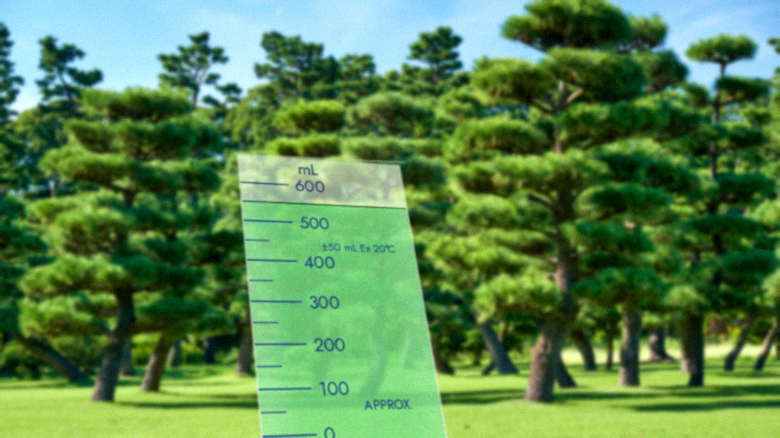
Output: **550** mL
